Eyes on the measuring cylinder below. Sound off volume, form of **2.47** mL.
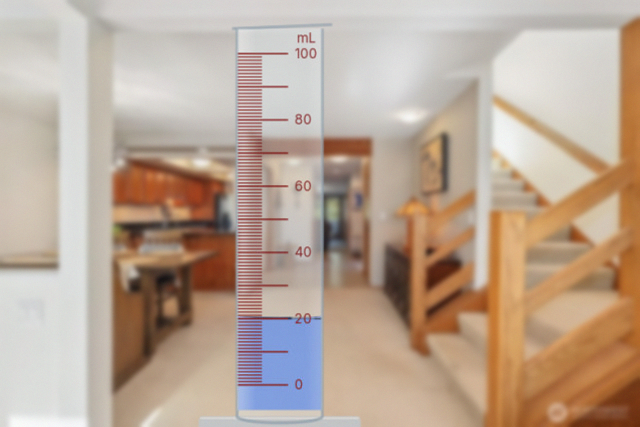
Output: **20** mL
